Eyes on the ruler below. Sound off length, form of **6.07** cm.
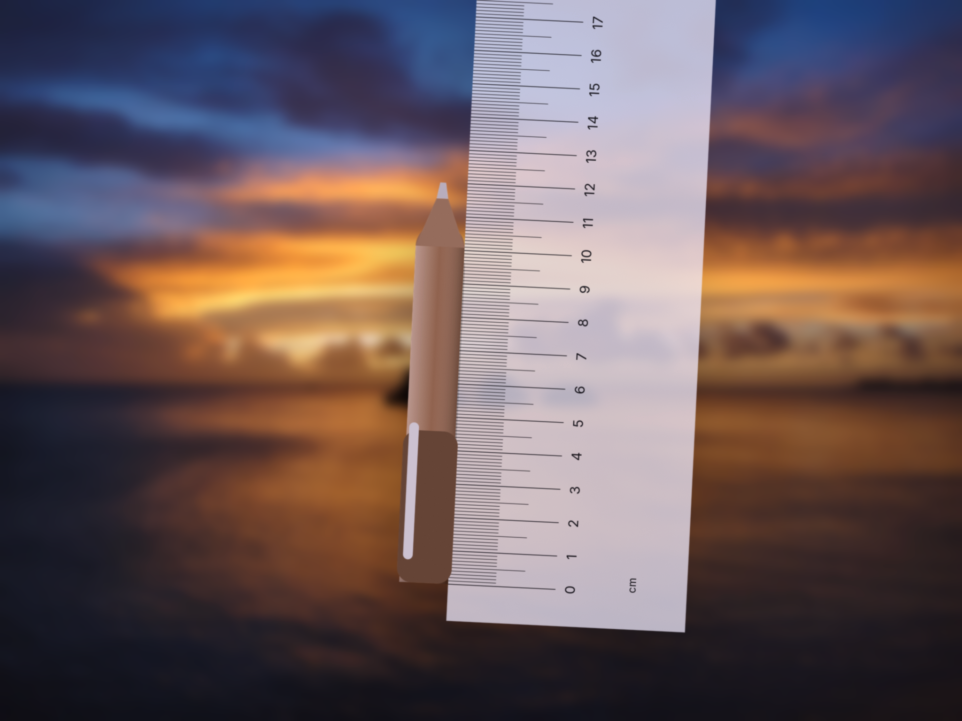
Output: **12** cm
